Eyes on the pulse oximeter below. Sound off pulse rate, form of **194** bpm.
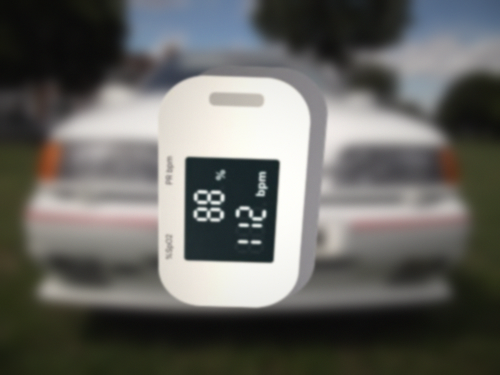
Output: **112** bpm
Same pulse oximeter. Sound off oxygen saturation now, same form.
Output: **88** %
